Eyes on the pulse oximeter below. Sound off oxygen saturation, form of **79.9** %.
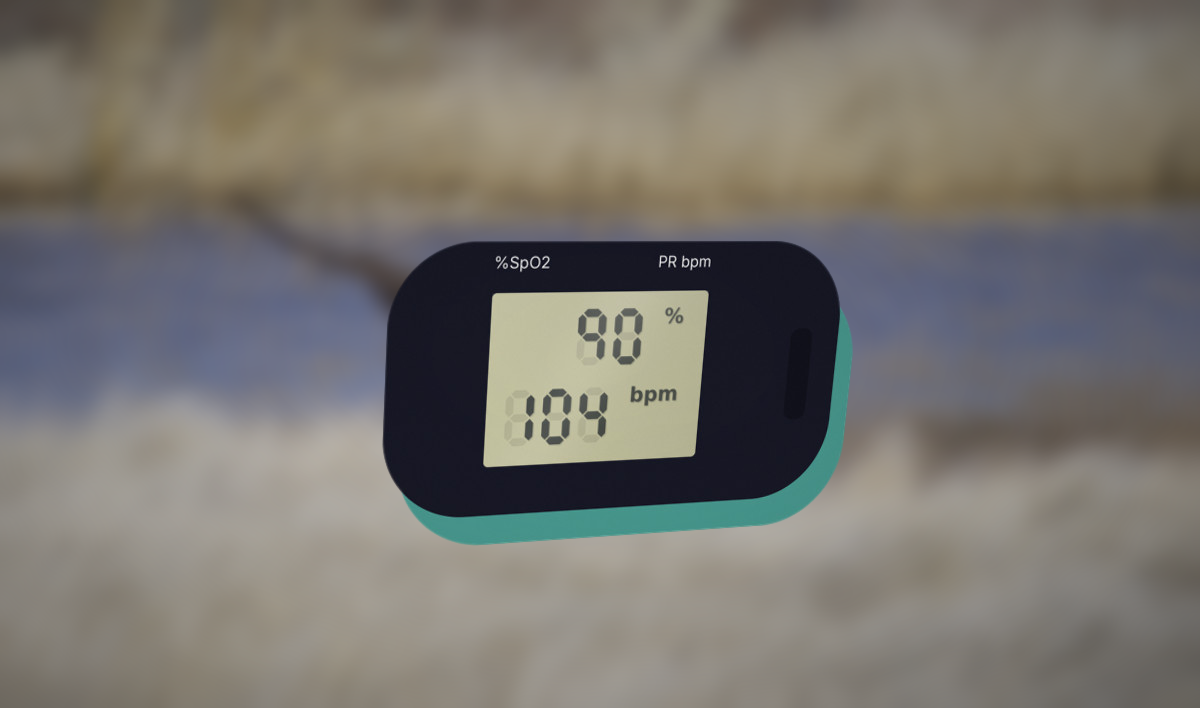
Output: **90** %
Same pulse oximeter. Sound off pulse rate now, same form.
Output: **104** bpm
